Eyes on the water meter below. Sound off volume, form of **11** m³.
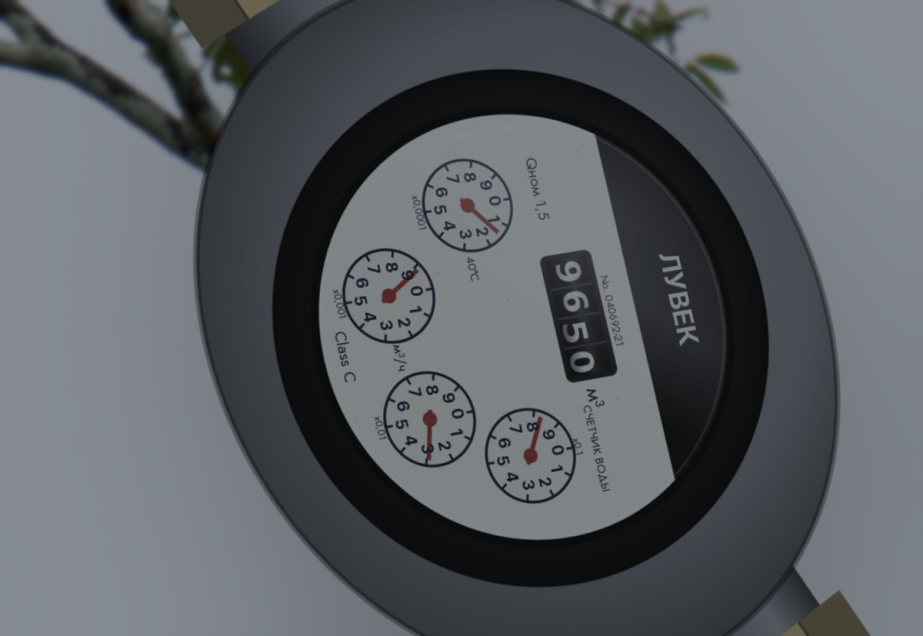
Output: **9649.8291** m³
